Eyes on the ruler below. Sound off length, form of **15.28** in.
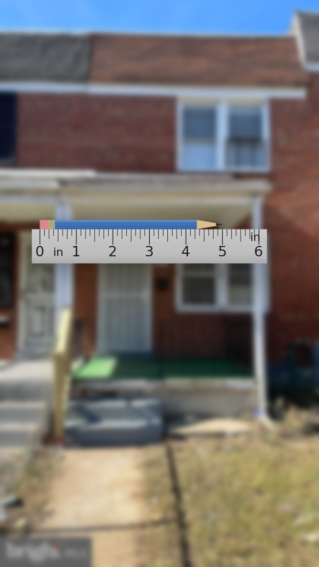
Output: **5** in
